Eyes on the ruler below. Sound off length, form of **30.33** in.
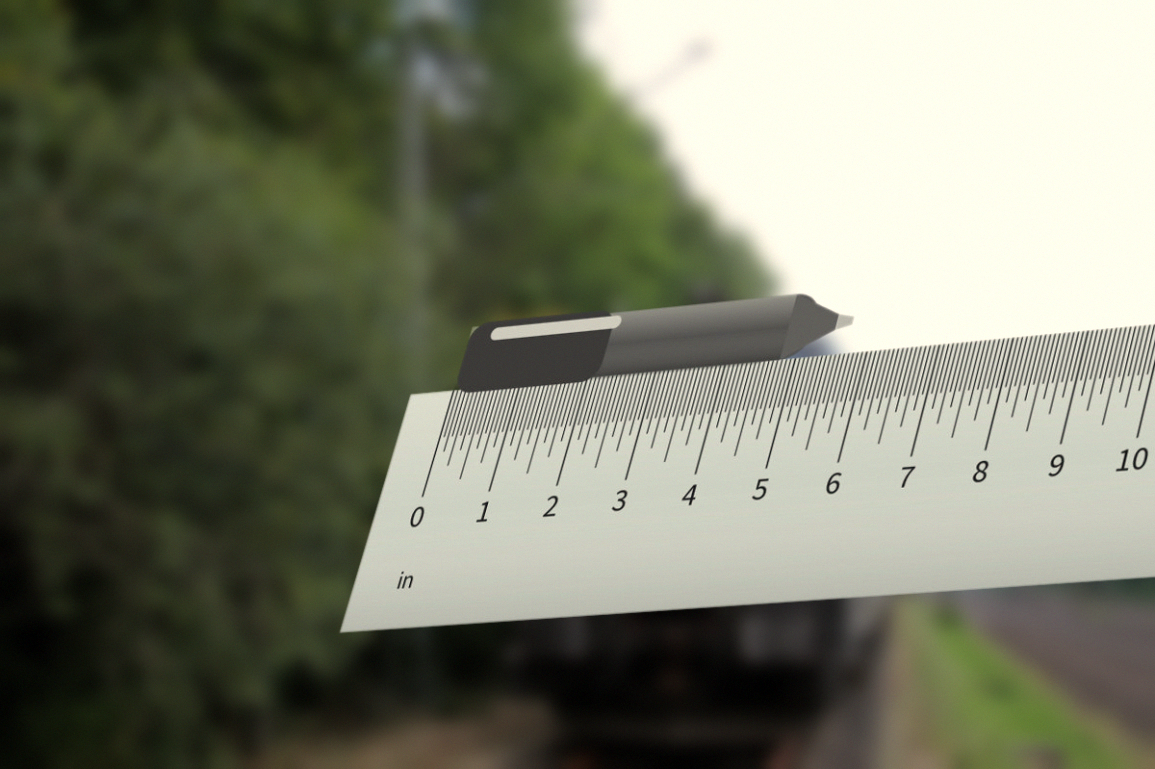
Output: **5.6875** in
